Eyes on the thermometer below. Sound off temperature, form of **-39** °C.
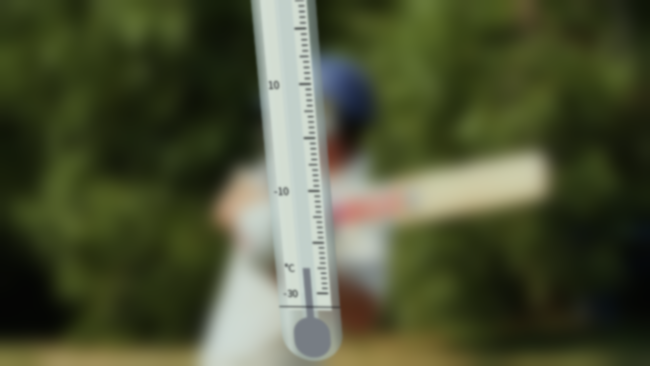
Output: **-25** °C
